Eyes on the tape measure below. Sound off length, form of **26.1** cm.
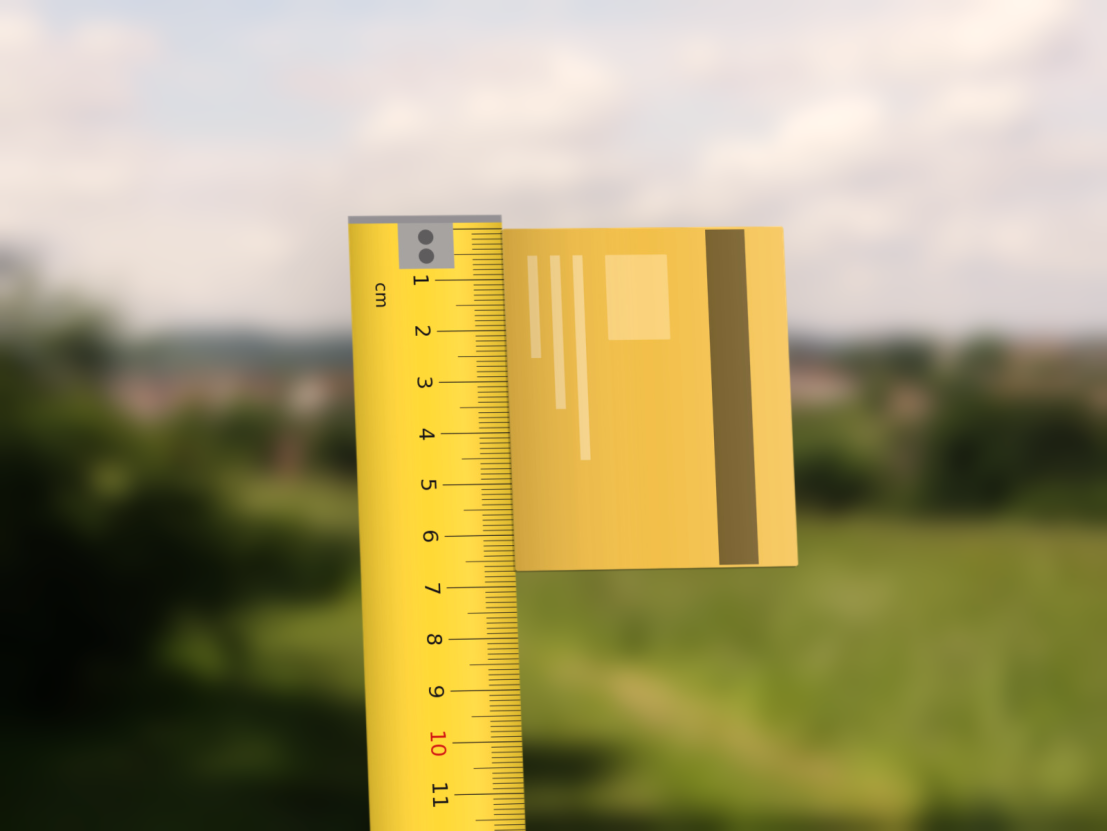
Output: **6.7** cm
